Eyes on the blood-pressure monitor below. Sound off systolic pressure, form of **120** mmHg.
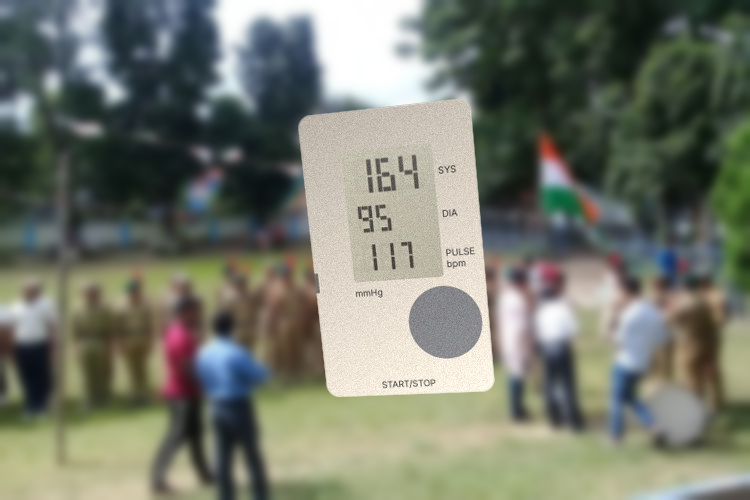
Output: **164** mmHg
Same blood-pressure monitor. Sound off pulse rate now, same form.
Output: **117** bpm
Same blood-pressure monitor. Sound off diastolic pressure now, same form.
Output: **95** mmHg
